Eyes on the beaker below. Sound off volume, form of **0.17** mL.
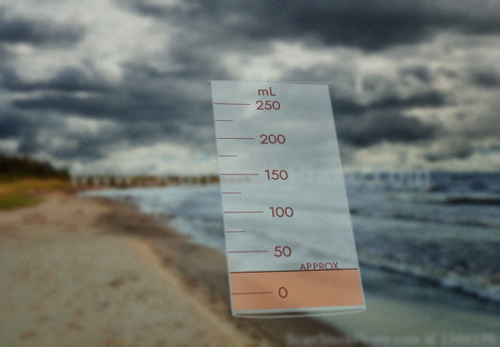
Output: **25** mL
